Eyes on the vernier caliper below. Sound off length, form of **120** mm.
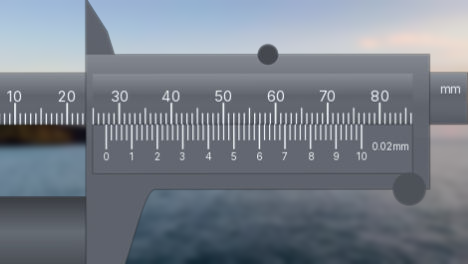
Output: **27.5** mm
